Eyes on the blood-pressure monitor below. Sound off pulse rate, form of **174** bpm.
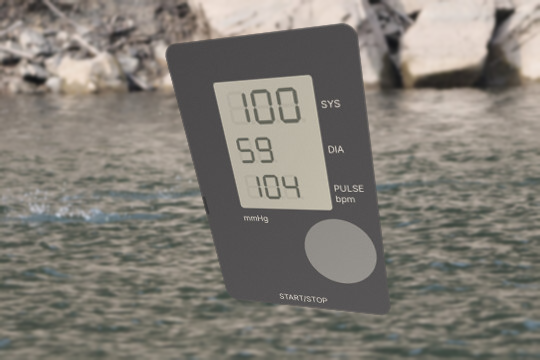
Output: **104** bpm
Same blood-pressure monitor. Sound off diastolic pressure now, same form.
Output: **59** mmHg
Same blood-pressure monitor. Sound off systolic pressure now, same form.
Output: **100** mmHg
